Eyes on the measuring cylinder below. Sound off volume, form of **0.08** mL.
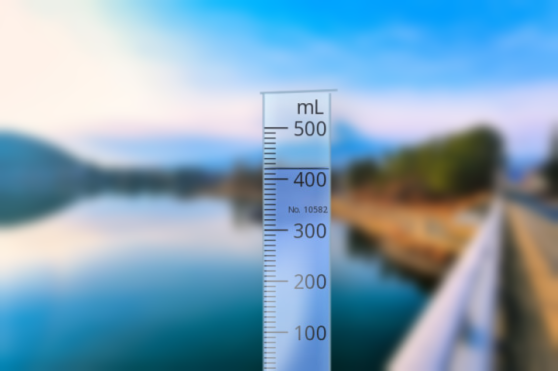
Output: **420** mL
